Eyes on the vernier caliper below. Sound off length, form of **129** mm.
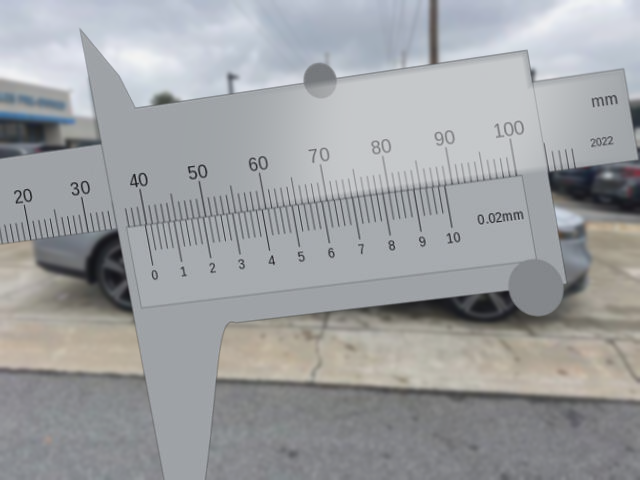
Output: **39.8** mm
